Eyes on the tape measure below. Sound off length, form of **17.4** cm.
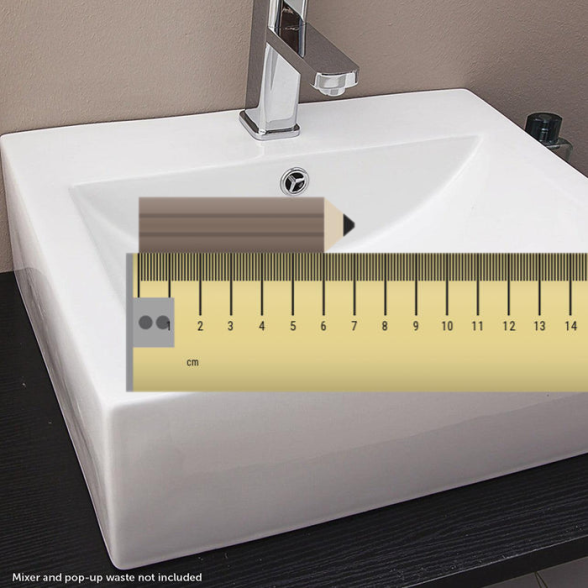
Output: **7** cm
